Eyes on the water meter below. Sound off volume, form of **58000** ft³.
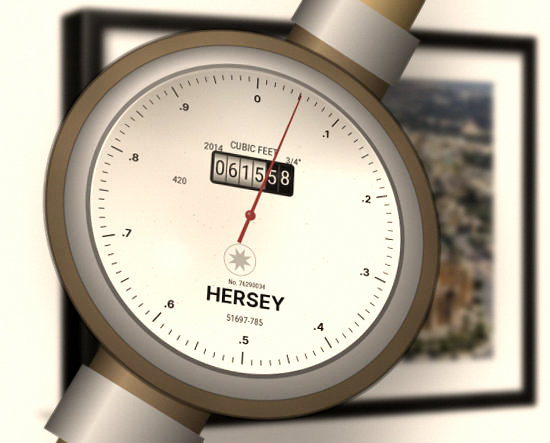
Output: **61558.05** ft³
